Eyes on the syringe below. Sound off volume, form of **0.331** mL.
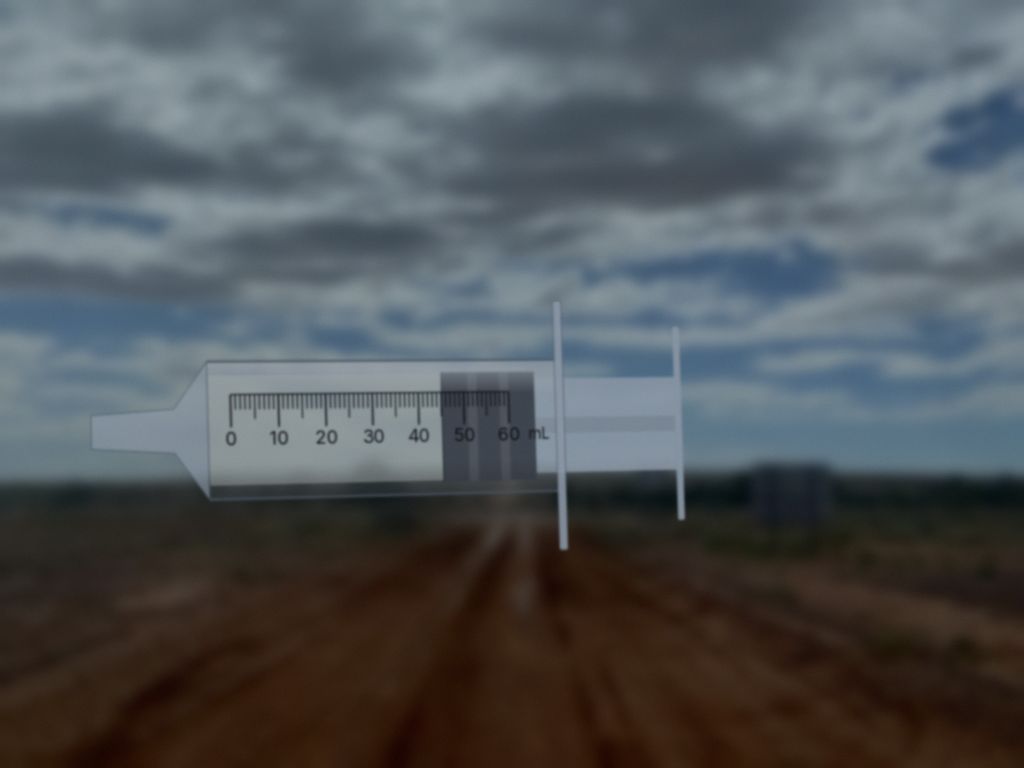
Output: **45** mL
